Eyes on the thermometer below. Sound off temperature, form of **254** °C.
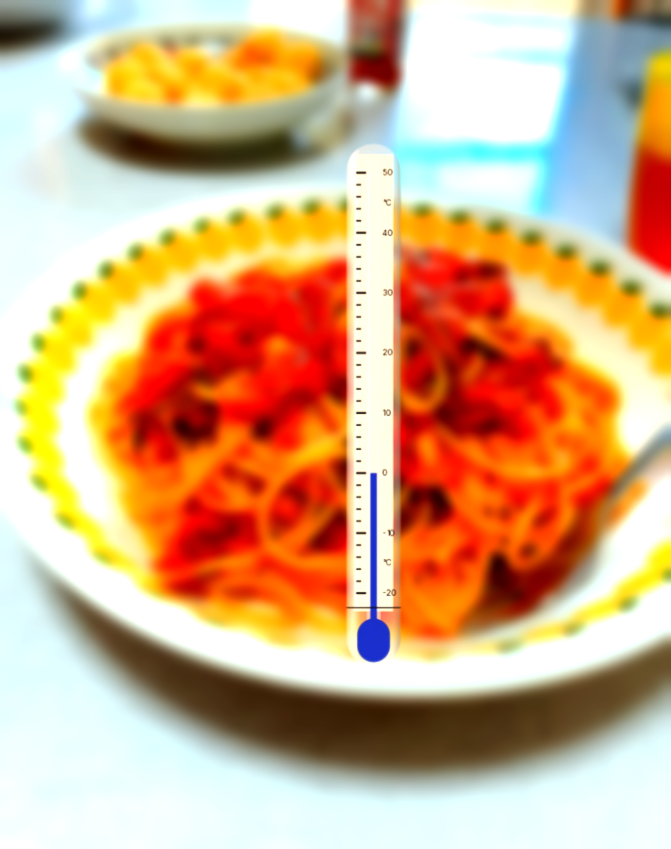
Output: **0** °C
